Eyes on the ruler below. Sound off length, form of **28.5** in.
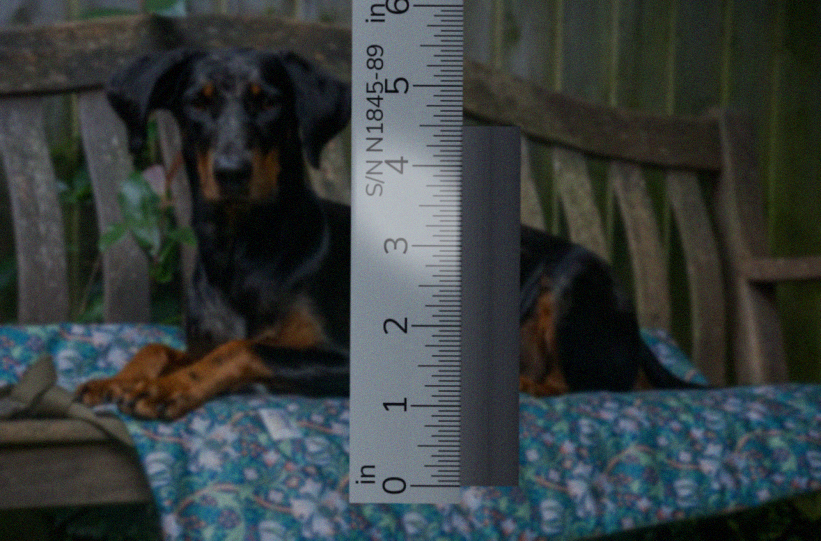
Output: **4.5** in
